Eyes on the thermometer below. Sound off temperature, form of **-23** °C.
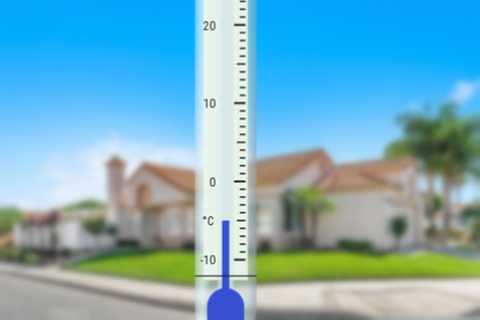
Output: **-5** °C
